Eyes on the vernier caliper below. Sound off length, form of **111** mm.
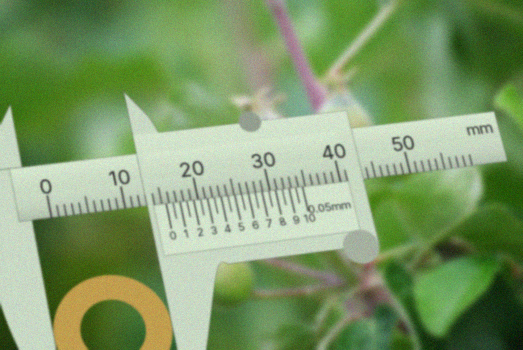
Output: **15.6** mm
